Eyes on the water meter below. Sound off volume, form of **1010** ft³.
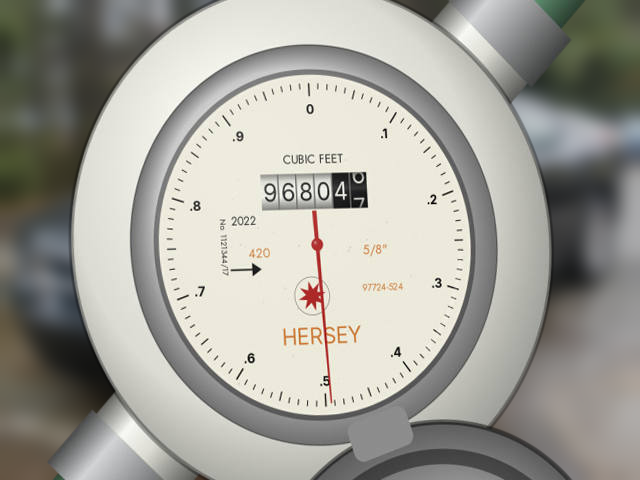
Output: **968046.49** ft³
